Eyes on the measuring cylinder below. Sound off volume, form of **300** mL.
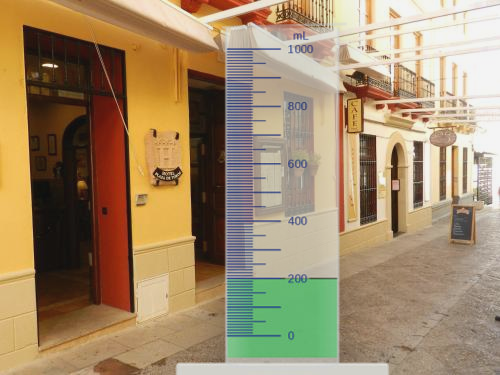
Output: **200** mL
